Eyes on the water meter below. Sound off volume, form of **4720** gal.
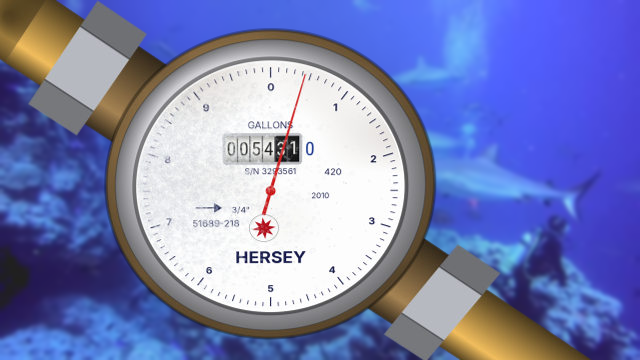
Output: **54310.4** gal
